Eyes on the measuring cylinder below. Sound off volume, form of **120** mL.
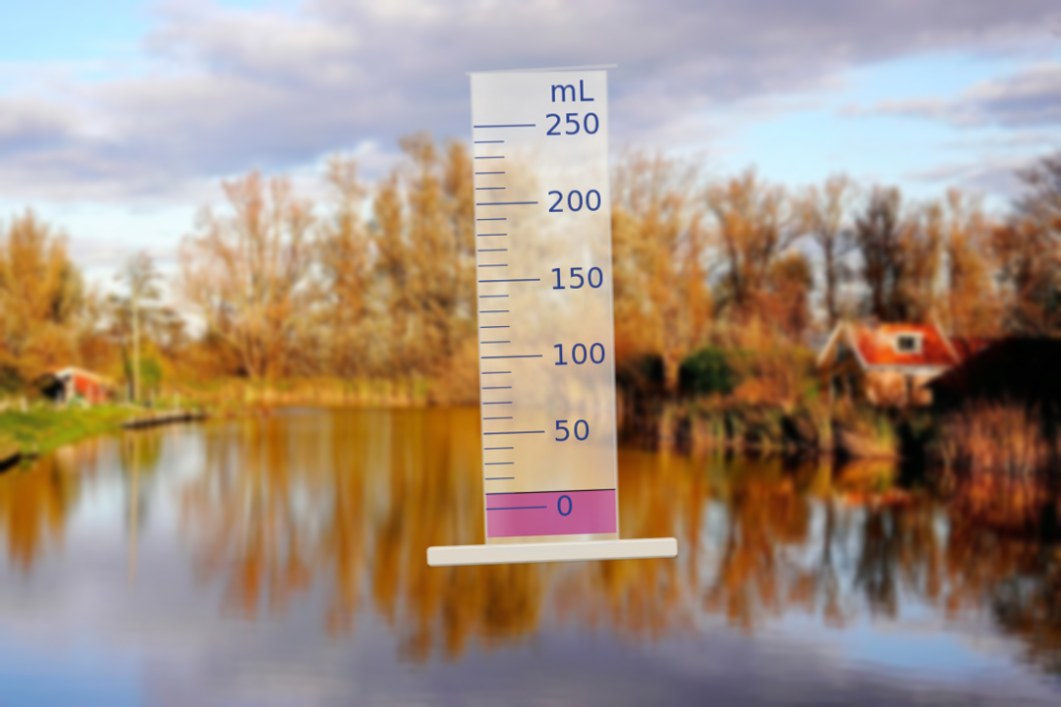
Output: **10** mL
